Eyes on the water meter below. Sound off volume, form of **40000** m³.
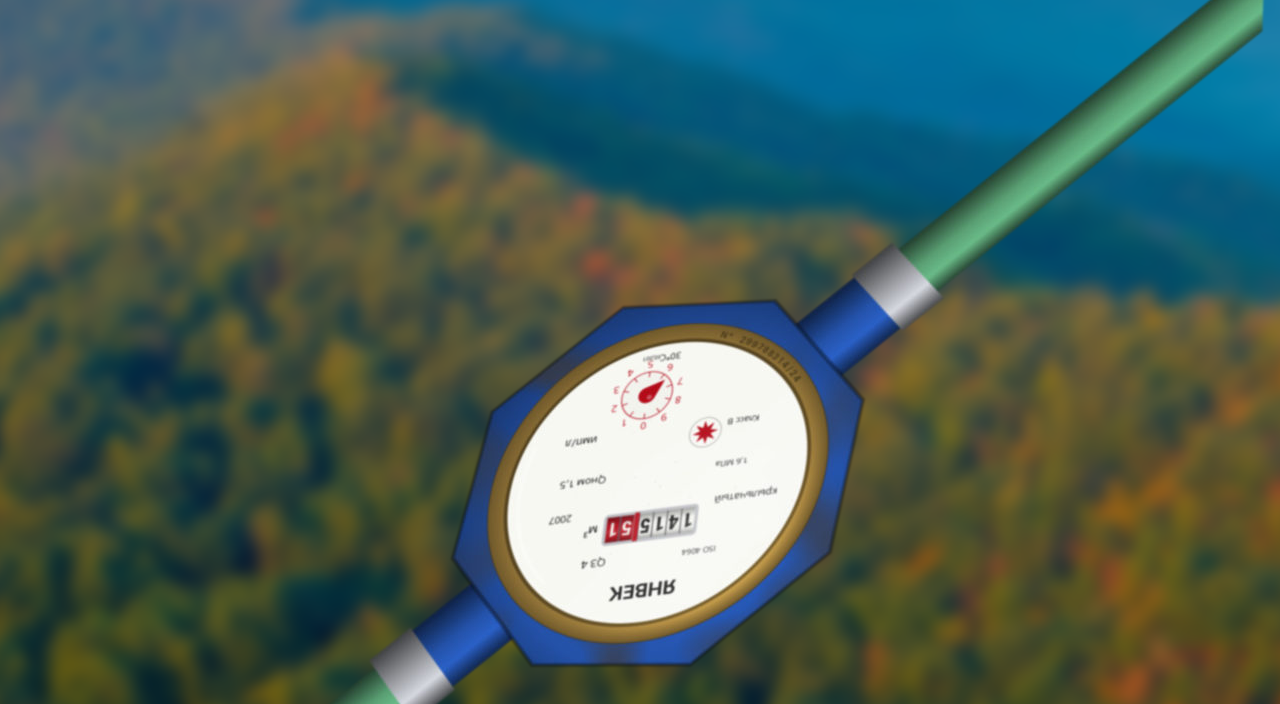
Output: **1415.516** m³
